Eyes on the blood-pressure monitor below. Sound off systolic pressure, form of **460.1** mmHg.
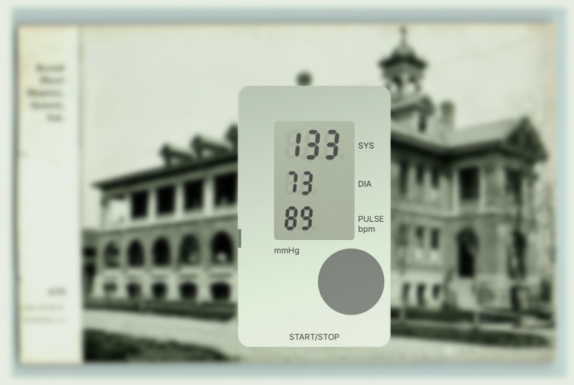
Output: **133** mmHg
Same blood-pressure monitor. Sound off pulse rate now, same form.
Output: **89** bpm
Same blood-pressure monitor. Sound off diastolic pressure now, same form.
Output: **73** mmHg
